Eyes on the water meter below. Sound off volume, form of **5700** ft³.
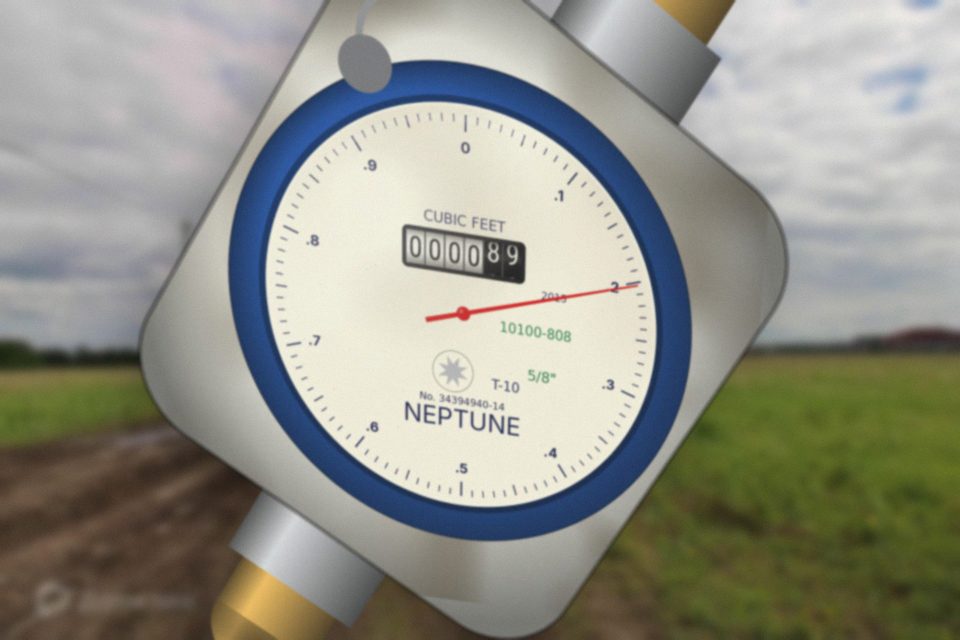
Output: **89.20** ft³
